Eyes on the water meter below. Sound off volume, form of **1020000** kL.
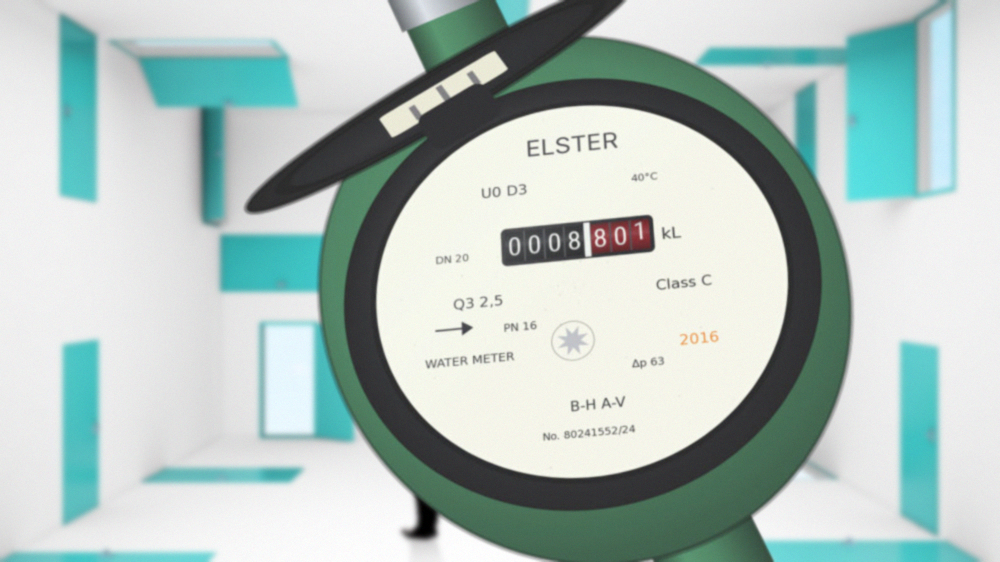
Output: **8.801** kL
